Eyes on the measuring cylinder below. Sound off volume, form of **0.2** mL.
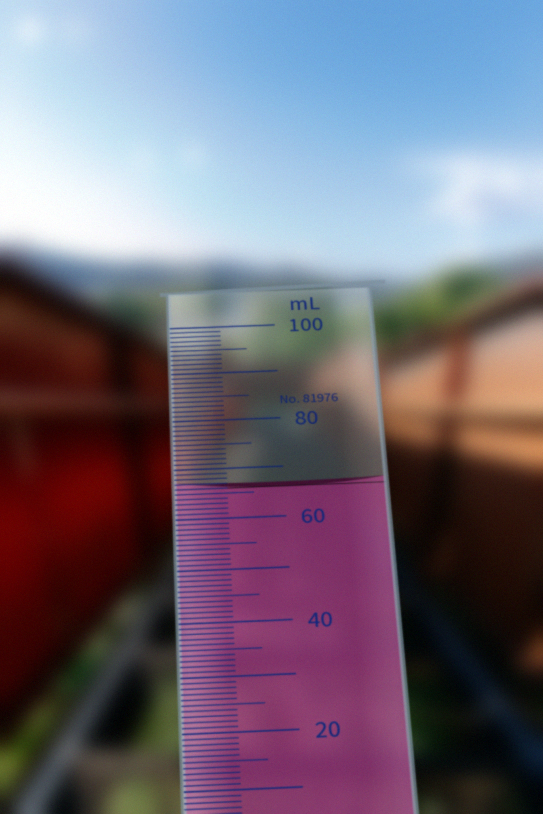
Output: **66** mL
